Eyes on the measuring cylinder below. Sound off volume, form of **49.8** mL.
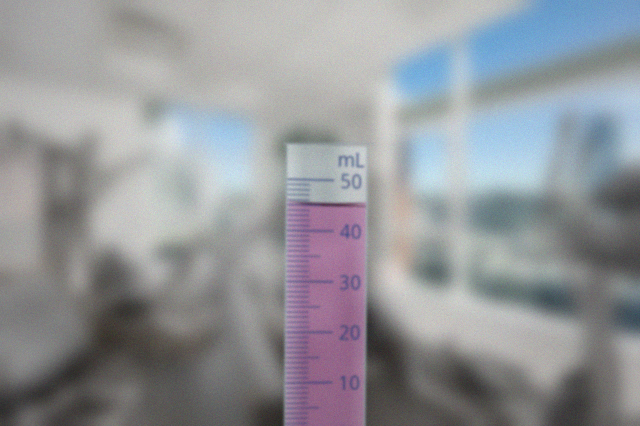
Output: **45** mL
